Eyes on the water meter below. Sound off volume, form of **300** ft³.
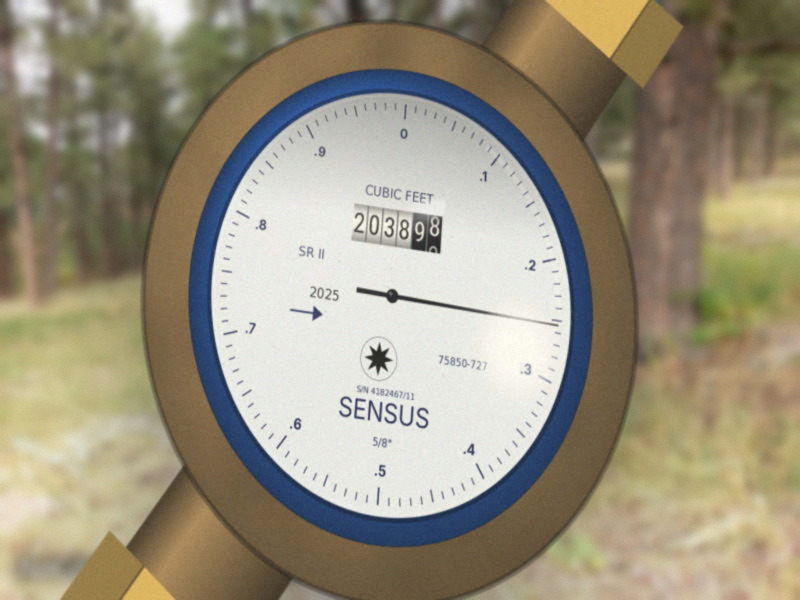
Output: **203898.25** ft³
